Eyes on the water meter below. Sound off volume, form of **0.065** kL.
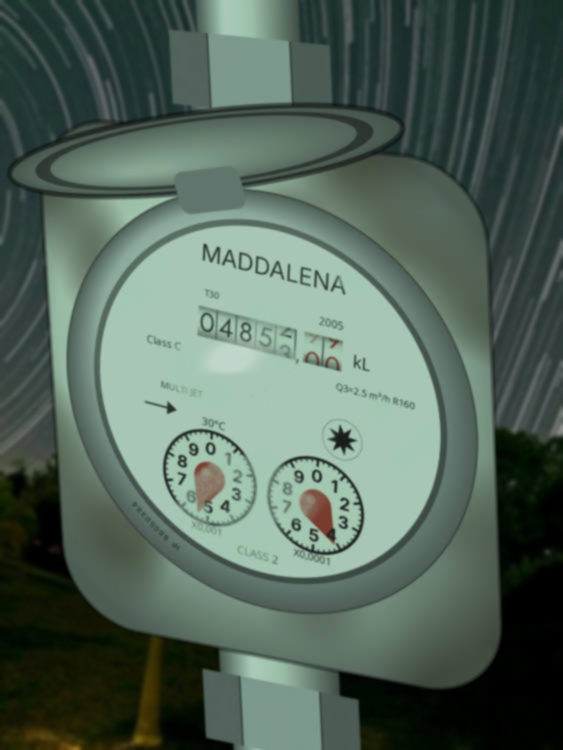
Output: **4852.9954** kL
